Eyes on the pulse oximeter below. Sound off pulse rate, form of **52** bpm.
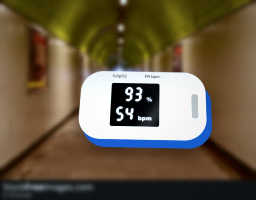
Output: **54** bpm
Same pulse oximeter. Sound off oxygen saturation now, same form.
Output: **93** %
